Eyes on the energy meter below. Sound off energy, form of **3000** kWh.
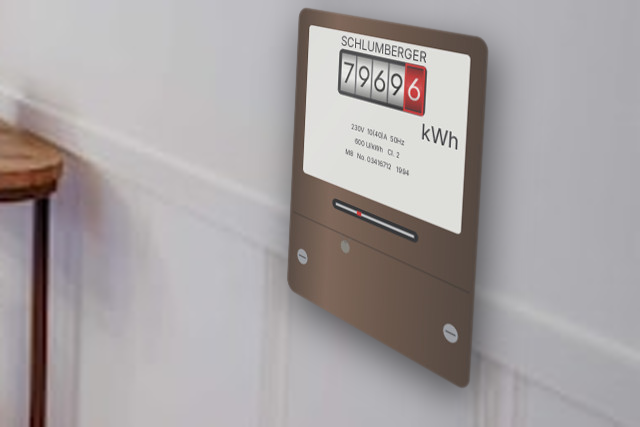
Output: **7969.6** kWh
